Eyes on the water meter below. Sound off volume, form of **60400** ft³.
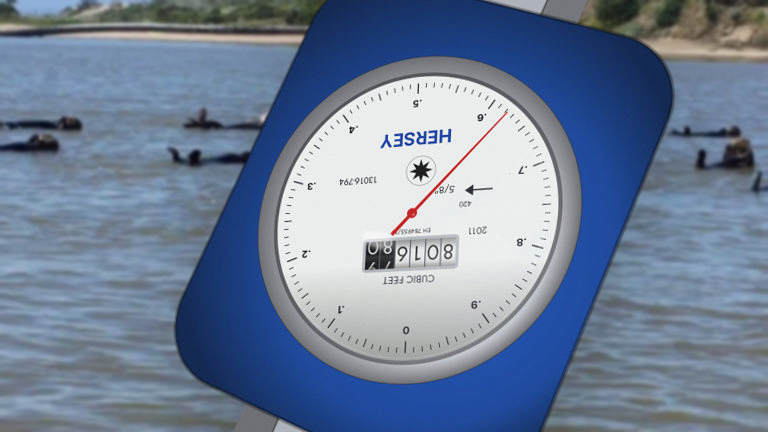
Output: **801679.62** ft³
